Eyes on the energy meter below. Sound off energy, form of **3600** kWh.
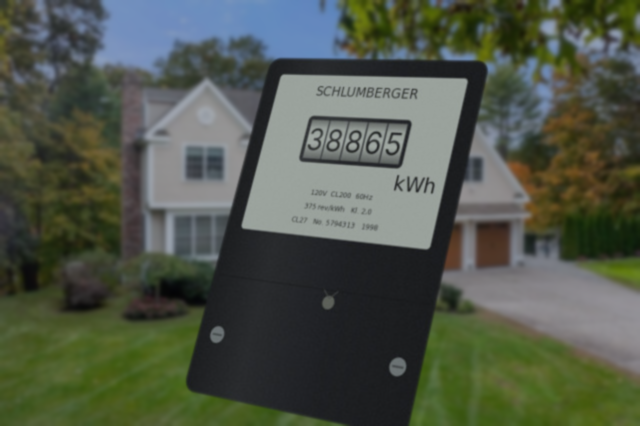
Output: **38865** kWh
